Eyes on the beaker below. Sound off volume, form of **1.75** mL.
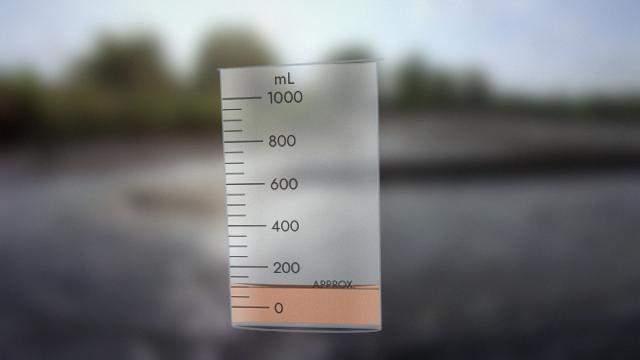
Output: **100** mL
